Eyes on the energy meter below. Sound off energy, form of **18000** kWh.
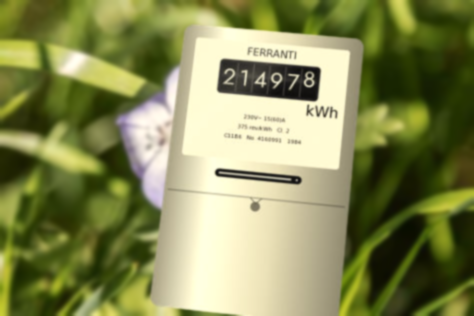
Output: **214978** kWh
